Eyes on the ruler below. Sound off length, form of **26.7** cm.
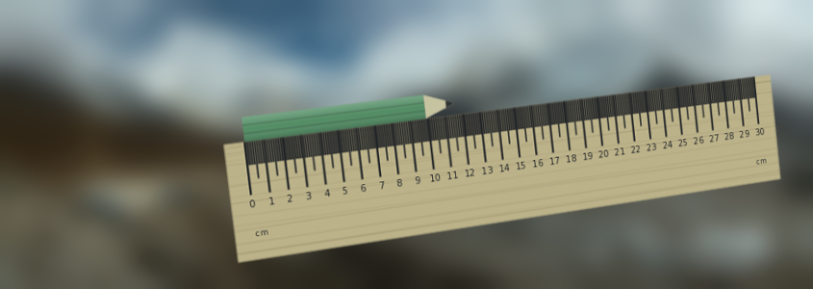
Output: **11.5** cm
